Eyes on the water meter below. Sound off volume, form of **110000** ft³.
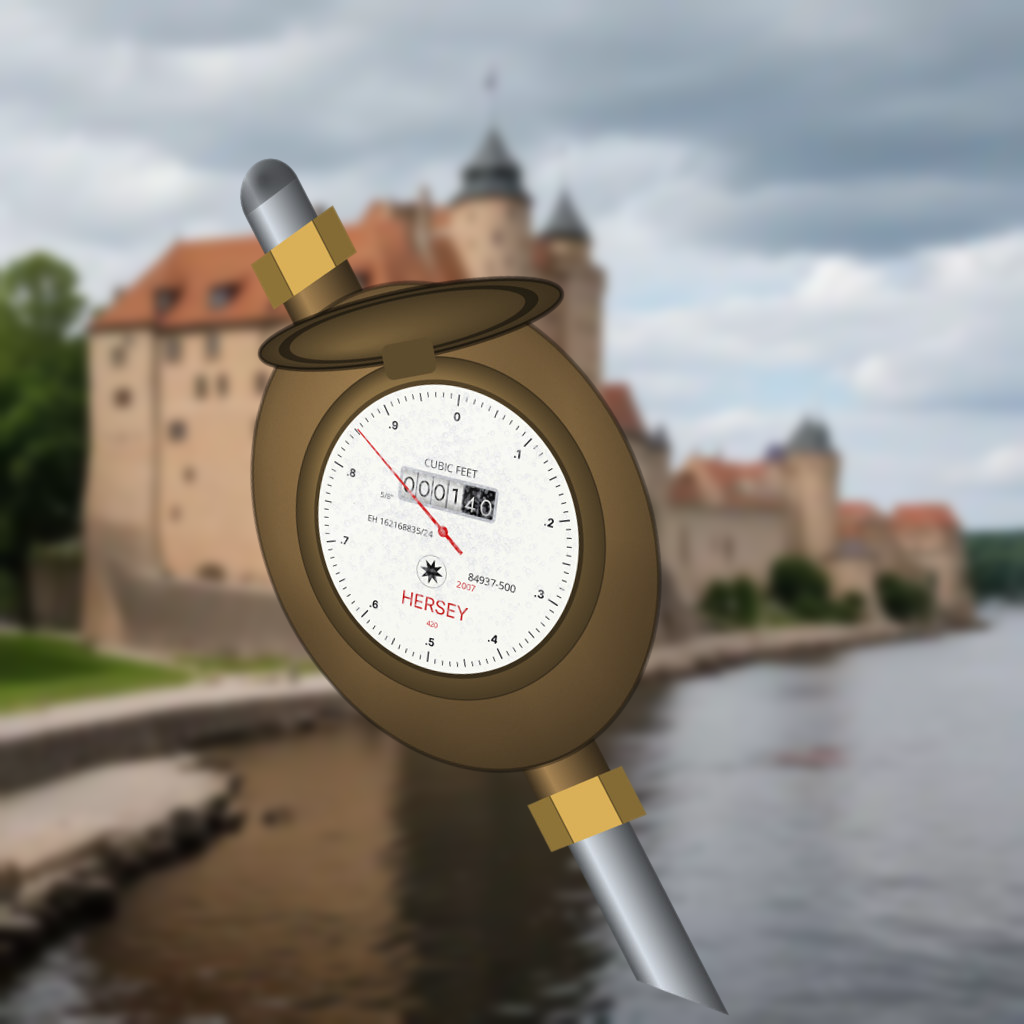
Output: **139.85** ft³
